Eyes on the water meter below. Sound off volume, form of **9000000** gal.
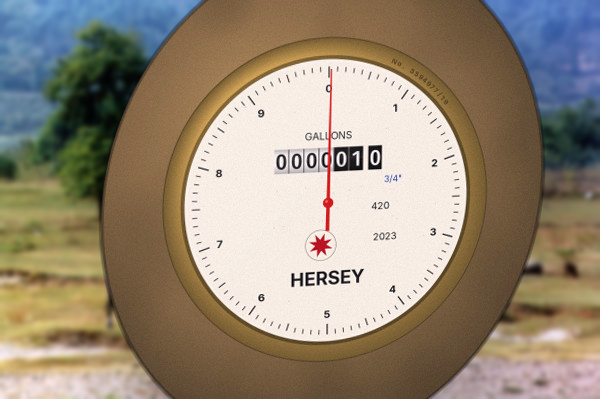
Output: **10.0** gal
